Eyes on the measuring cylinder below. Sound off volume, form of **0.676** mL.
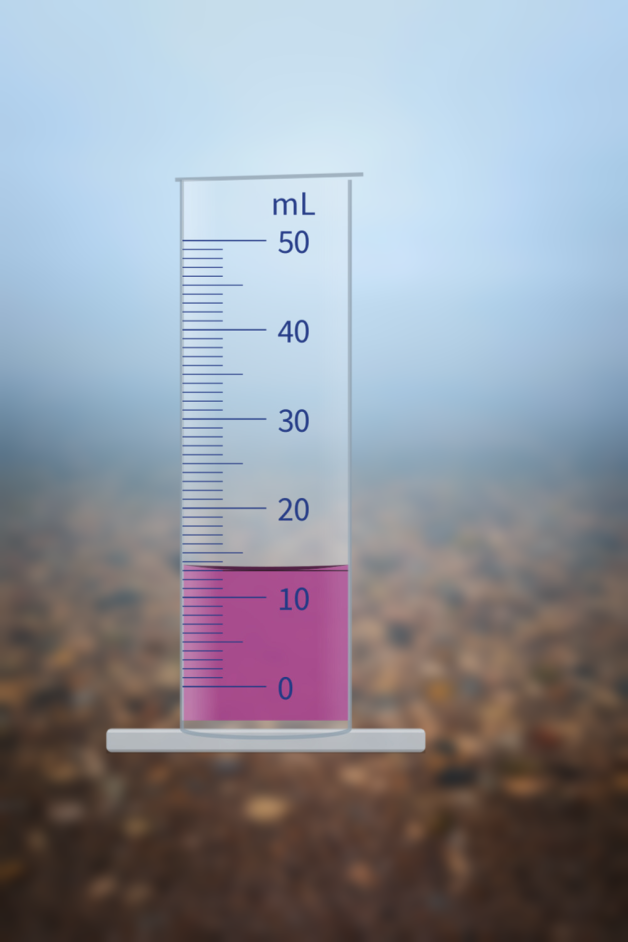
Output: **13** mL
